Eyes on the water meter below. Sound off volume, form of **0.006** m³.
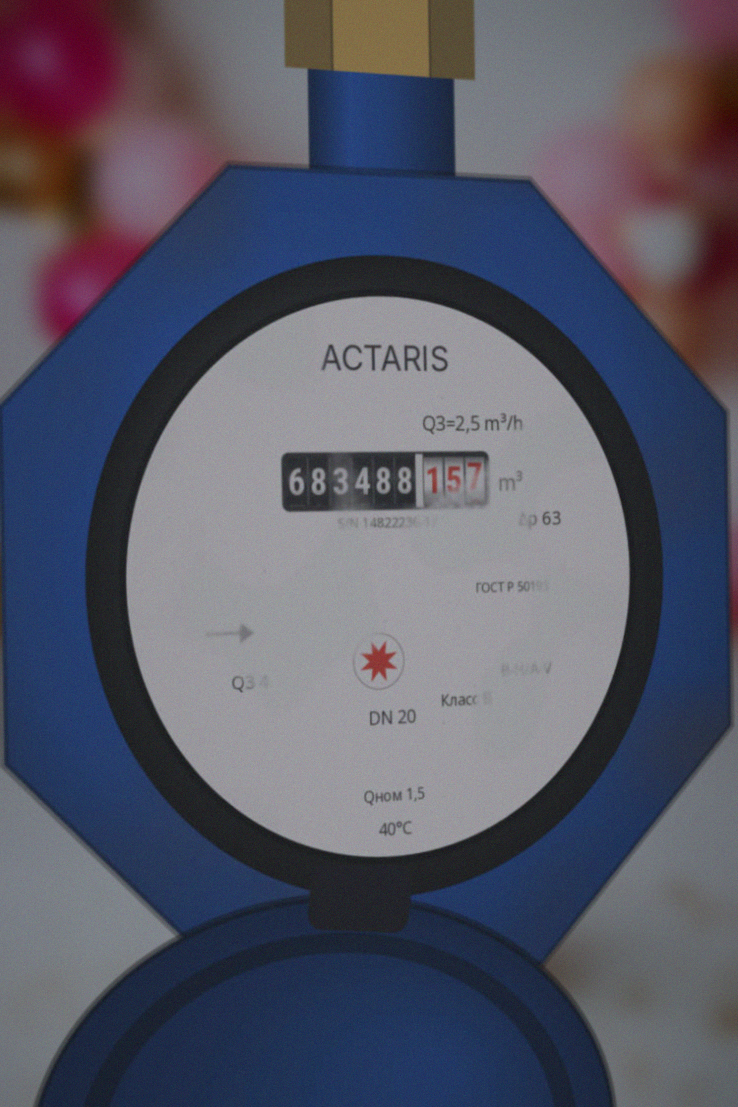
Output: **683488.157** m³
